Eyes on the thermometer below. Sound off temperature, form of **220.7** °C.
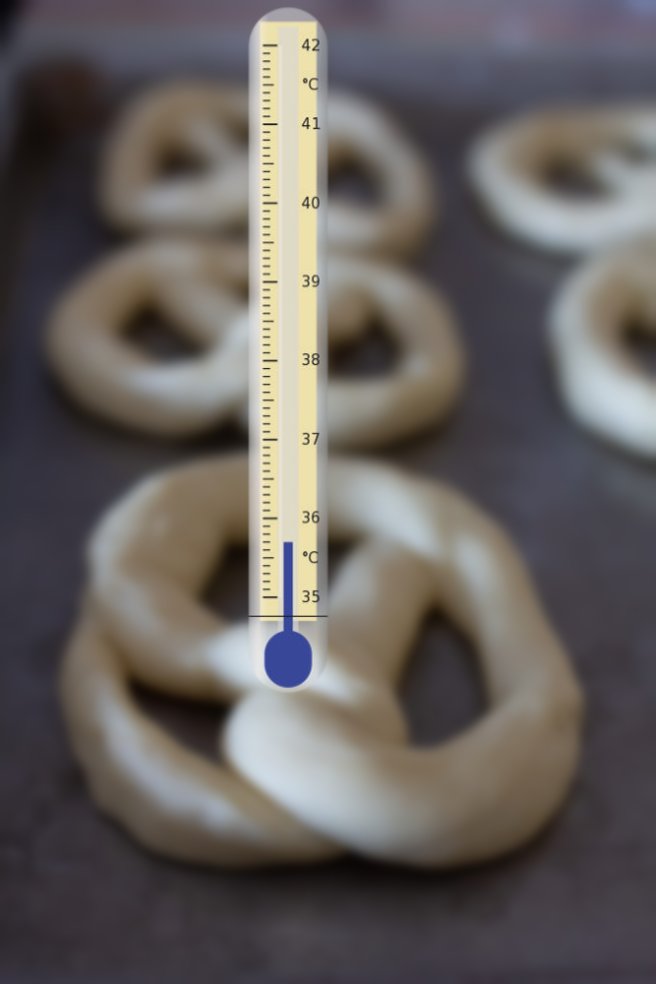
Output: **35.7** °C
